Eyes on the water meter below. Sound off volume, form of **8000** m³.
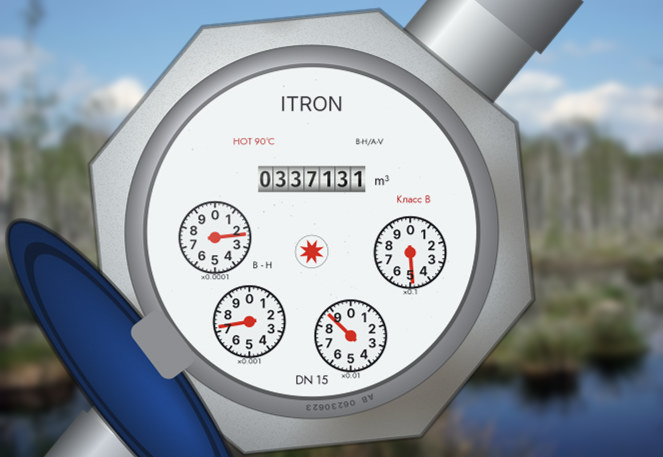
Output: **337131.4872** m³
